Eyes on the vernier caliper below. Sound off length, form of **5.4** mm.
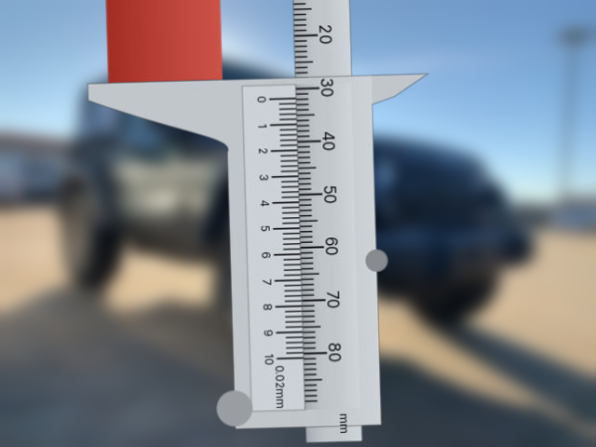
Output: **31.8** mm
